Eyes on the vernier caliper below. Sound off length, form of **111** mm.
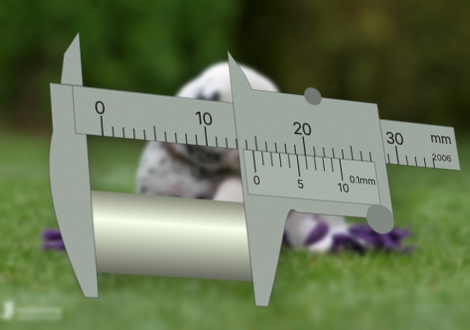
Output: **14.6** mm
